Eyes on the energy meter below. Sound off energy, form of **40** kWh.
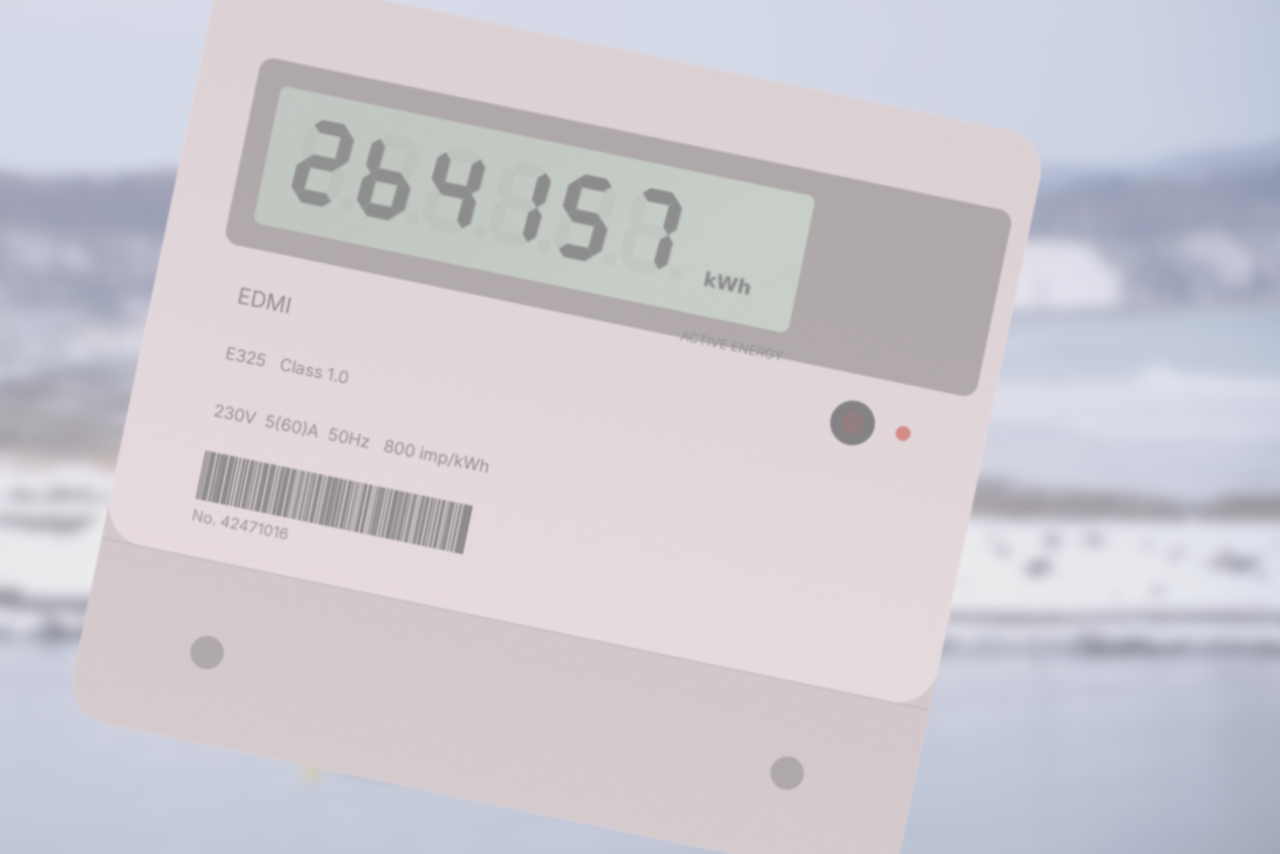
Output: **264157** kWh
